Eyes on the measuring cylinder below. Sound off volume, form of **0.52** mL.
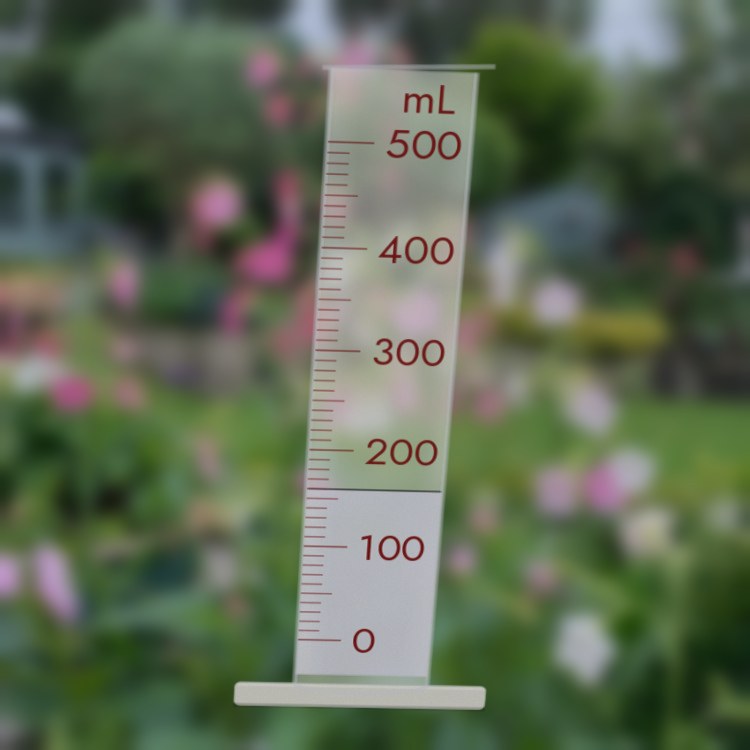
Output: **160** mL
